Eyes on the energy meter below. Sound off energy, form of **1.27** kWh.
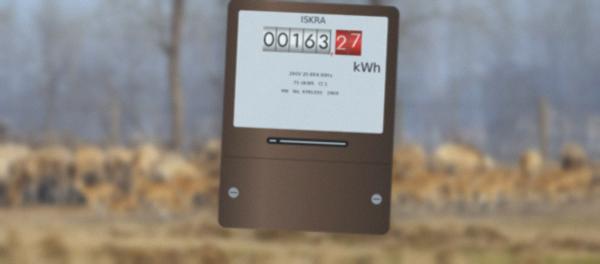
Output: **163.27** kWh
